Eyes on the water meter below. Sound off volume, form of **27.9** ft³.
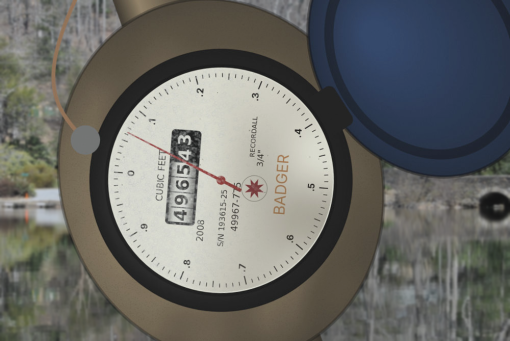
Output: **496543.06** ft³
